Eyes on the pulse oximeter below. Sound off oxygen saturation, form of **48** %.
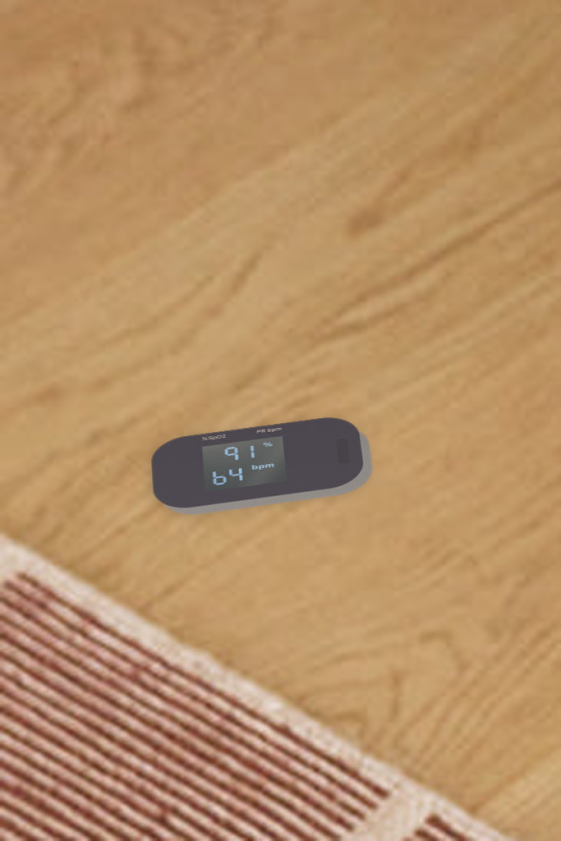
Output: **91** %
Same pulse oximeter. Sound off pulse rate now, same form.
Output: **64** bpm
